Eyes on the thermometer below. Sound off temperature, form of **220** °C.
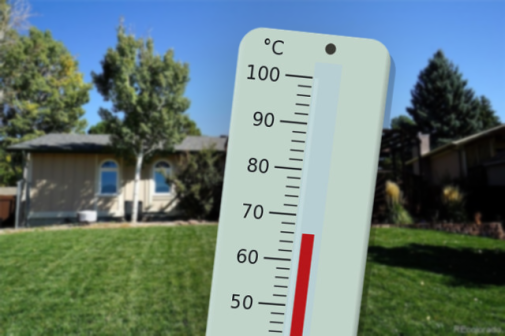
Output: **66** °C
